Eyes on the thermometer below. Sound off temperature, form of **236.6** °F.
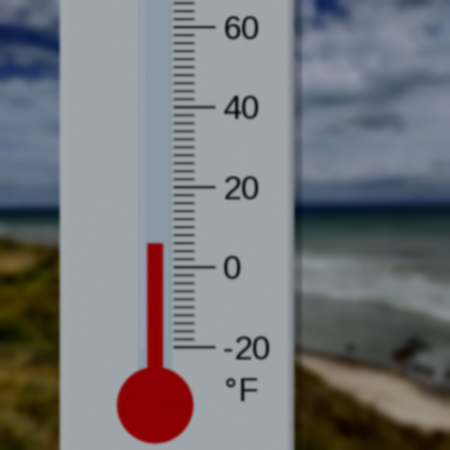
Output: **6** °F
